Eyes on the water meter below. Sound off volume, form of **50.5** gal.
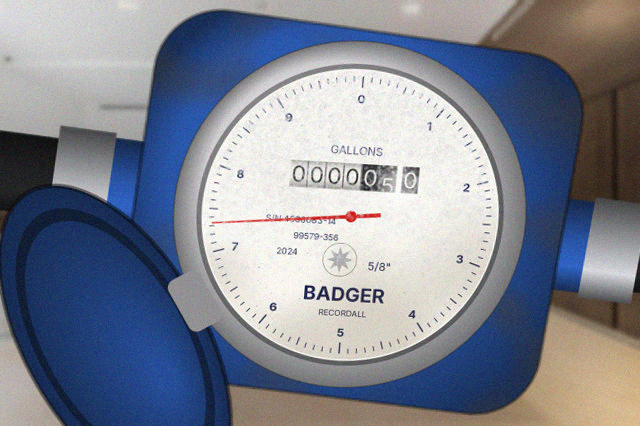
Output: **47.3** gal
